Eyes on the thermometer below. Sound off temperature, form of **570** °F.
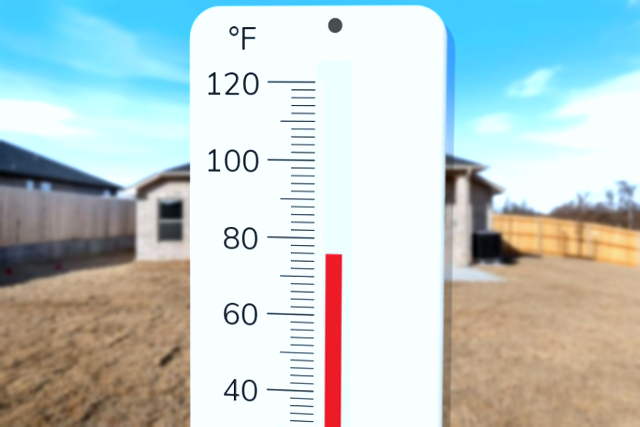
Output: **76** °F
